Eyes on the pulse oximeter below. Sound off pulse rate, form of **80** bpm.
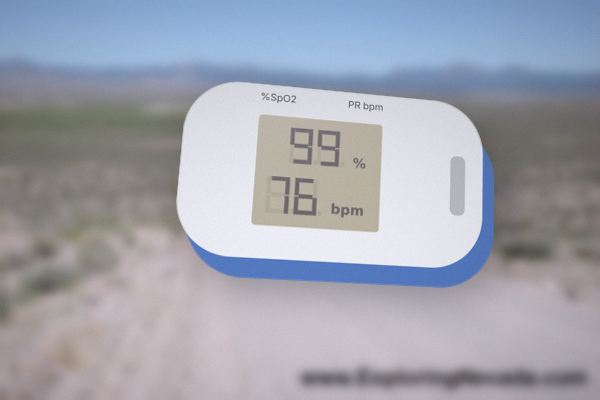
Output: **76** bpm
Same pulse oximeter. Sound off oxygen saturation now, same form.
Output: **99** %
